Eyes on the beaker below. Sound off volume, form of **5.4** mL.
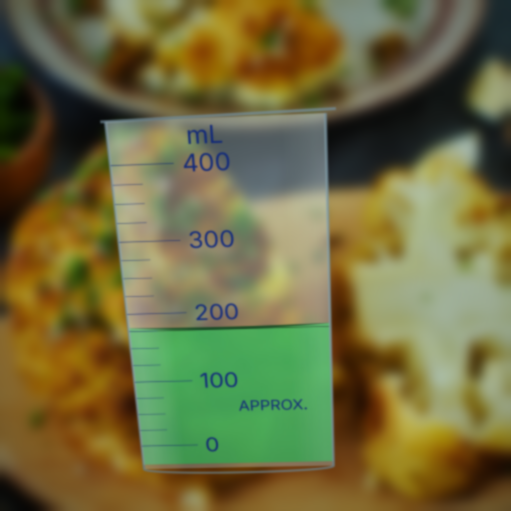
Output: **175** mL
